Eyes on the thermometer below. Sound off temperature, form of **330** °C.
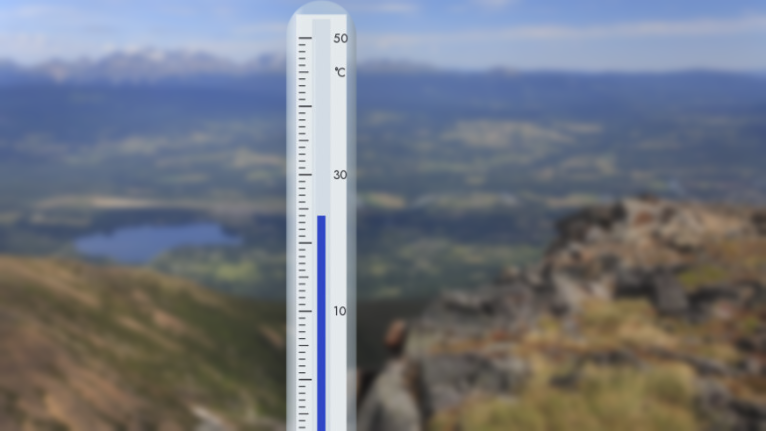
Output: **24** °C
